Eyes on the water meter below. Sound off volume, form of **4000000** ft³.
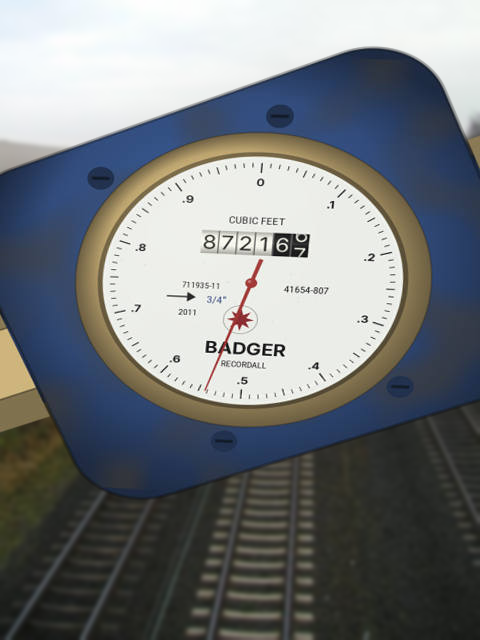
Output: **872166.54** ft³
